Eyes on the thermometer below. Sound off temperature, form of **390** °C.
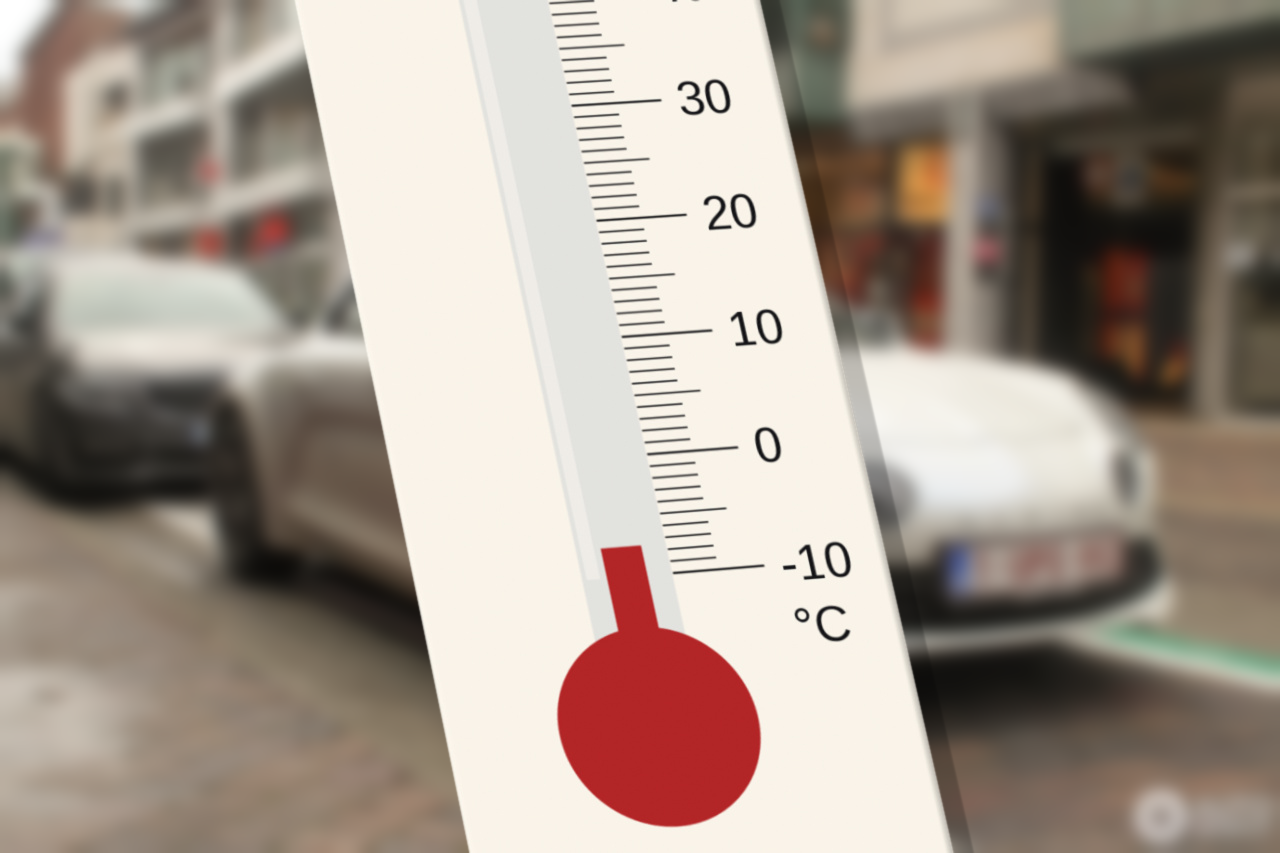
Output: **-7.5** °C
